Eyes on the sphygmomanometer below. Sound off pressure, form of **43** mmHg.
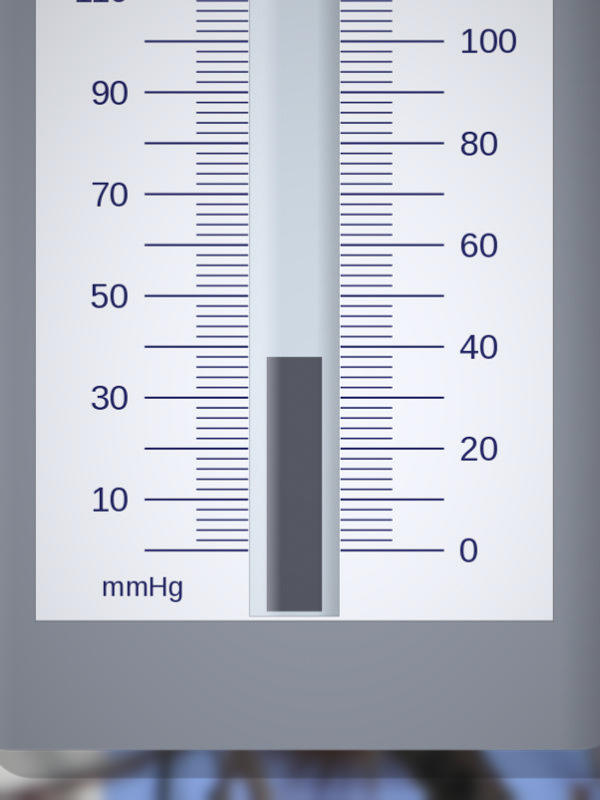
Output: **38** mmHg
